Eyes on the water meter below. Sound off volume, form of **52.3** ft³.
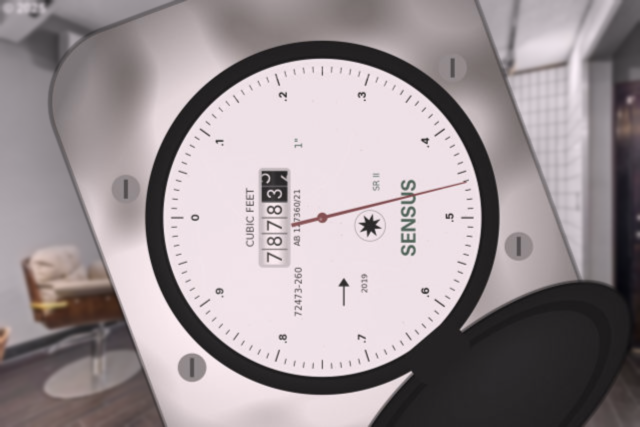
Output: **787835.46** ft³
